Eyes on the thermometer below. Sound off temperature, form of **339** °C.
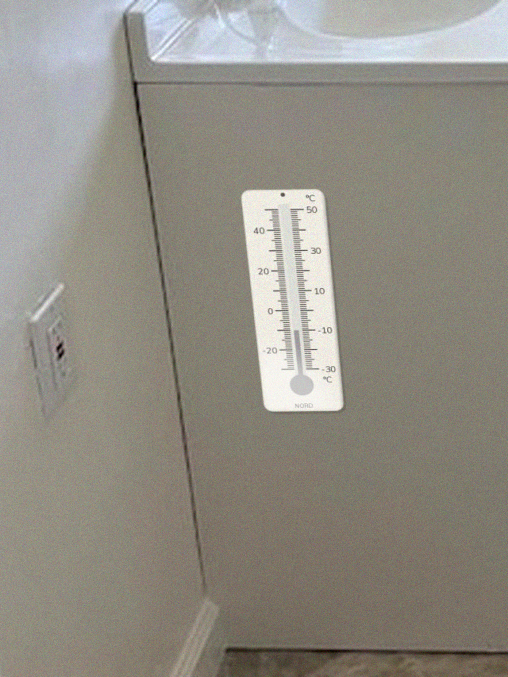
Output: **-10** °C
